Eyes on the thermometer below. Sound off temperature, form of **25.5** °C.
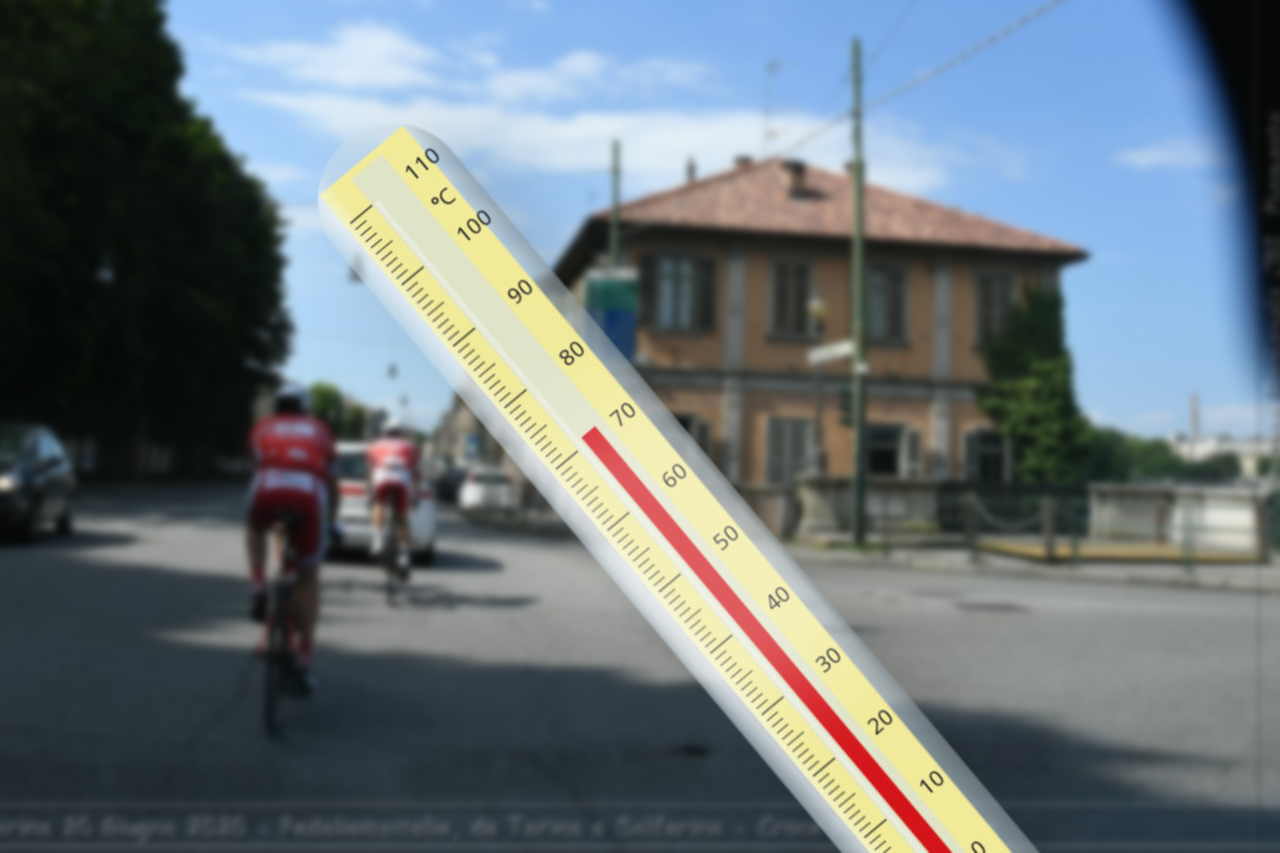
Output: **71** °C
